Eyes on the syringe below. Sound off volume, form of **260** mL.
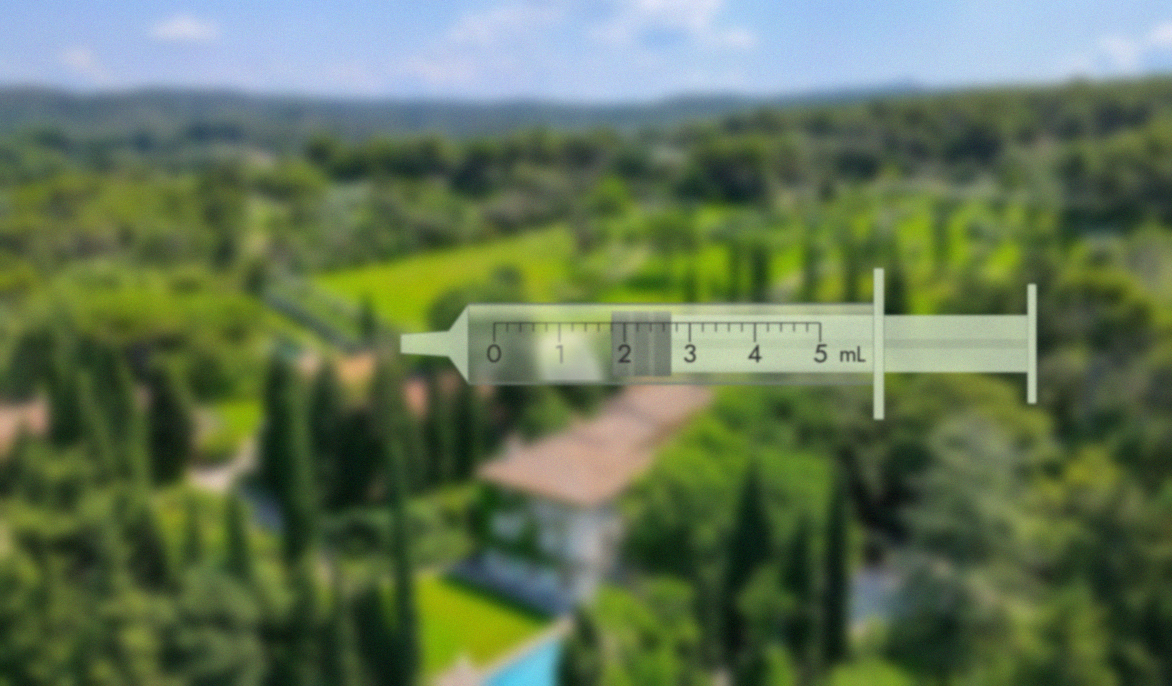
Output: **1.8** mL
